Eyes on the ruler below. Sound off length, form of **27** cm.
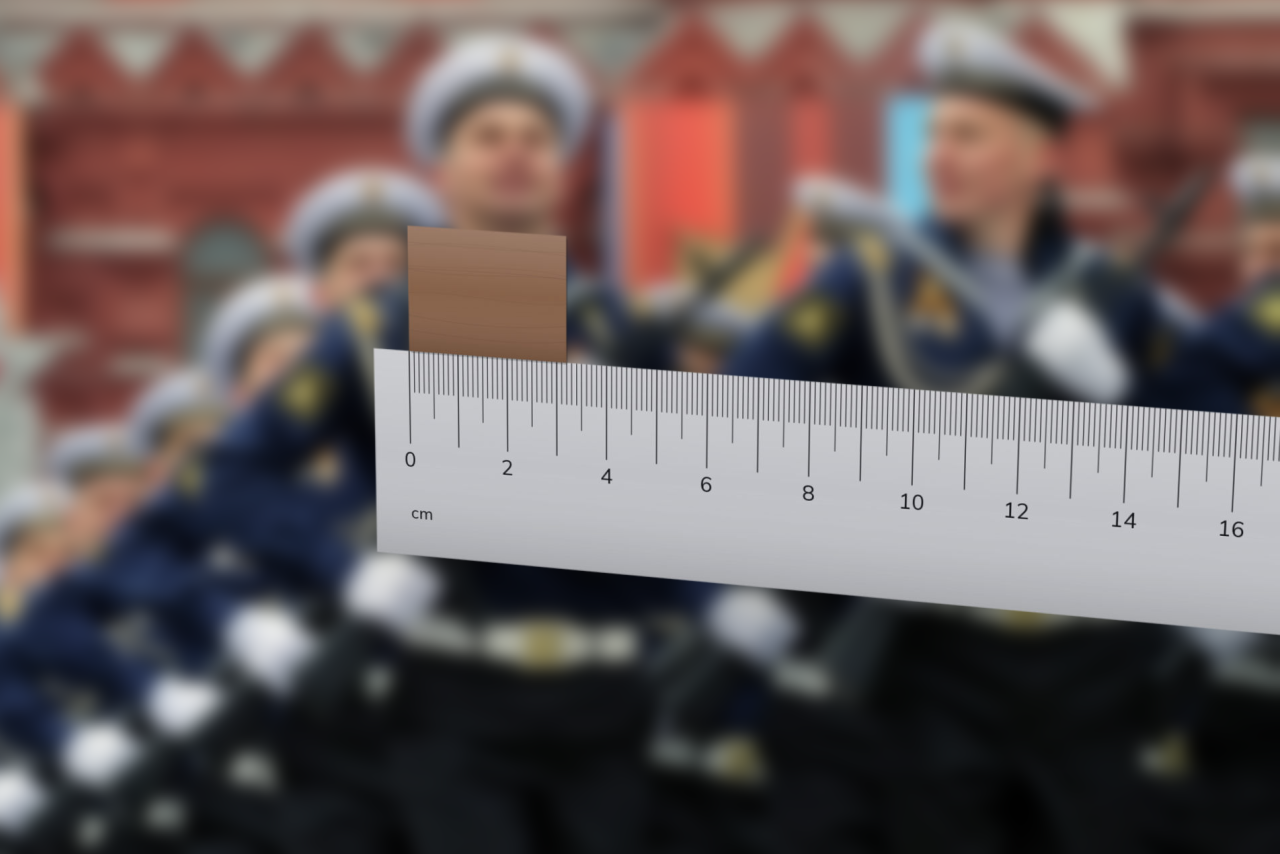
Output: **3.2** cm
